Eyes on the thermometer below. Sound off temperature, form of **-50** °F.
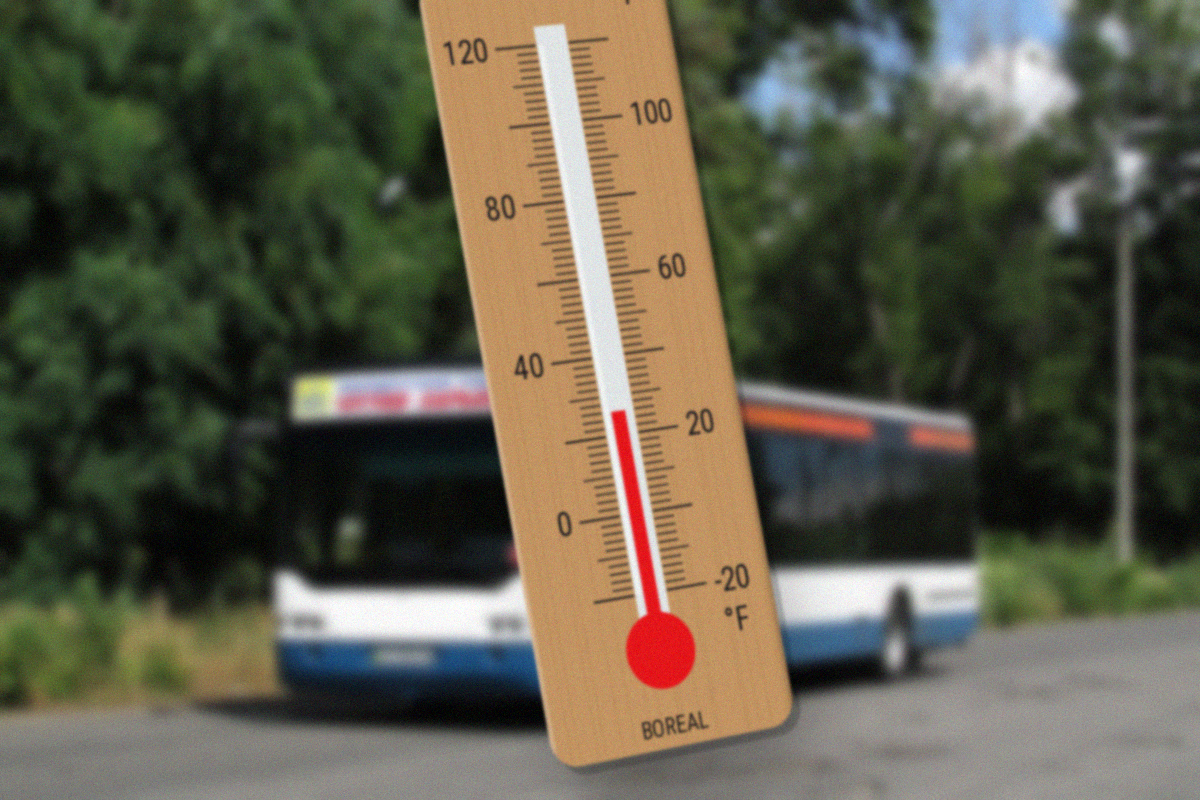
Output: **26** °F
